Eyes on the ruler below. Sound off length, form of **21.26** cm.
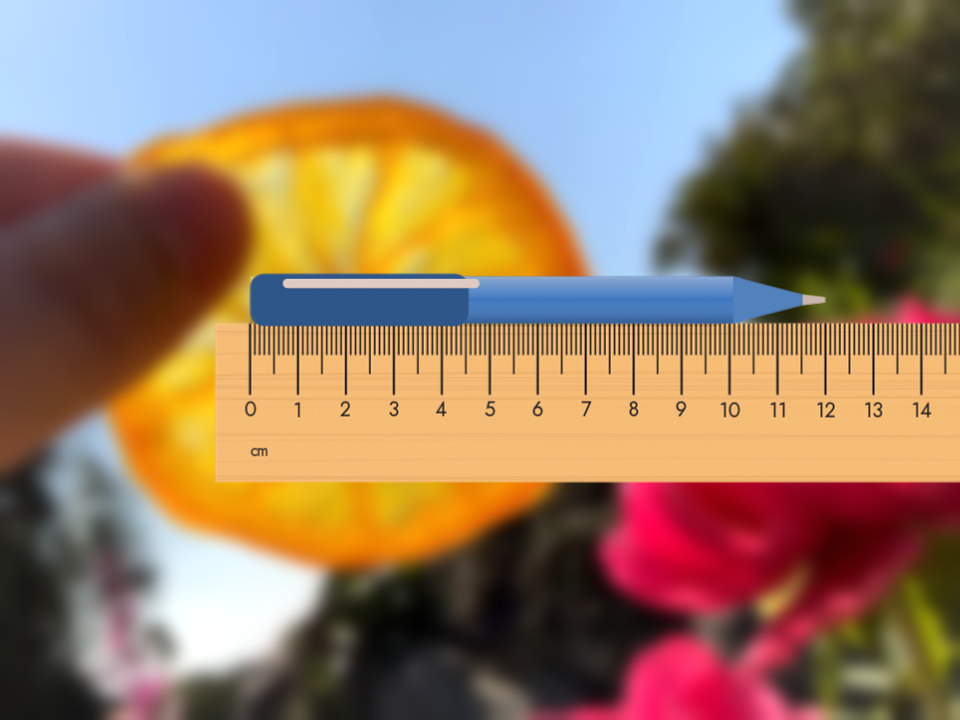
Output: **12** cm
